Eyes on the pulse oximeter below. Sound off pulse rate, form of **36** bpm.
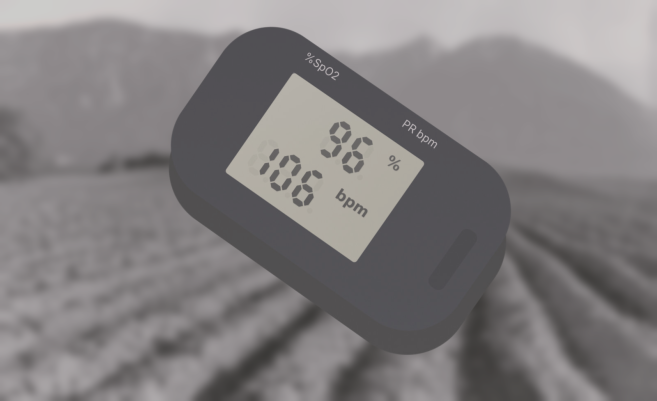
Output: **106** bpm
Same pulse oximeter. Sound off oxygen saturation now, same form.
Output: **96** %
